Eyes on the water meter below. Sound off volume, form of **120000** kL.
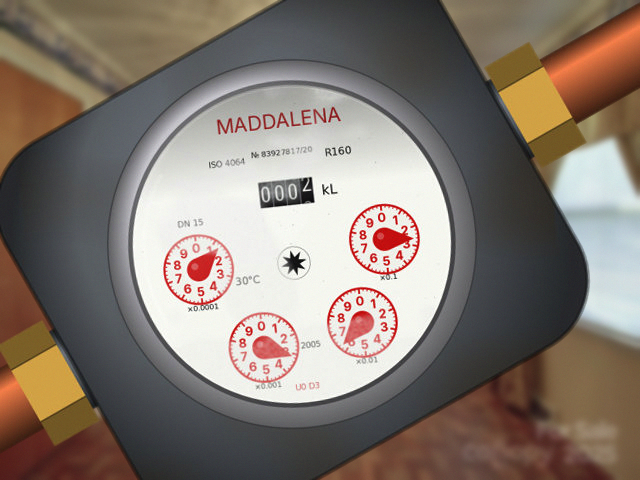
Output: **2.2631** kL
